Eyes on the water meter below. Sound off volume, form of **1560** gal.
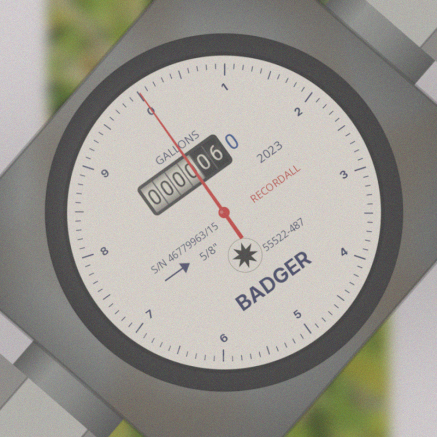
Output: **60.0** gal
